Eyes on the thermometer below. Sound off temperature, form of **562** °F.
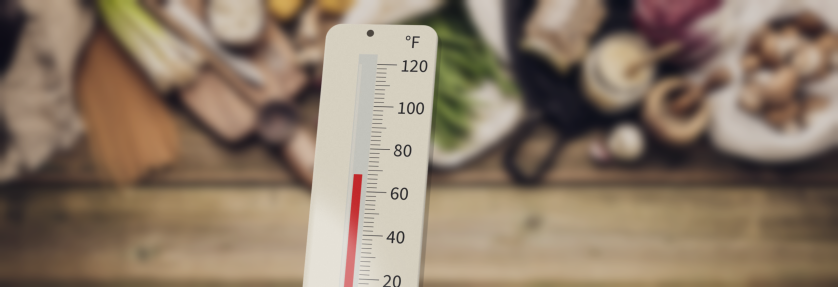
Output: **68** °F
